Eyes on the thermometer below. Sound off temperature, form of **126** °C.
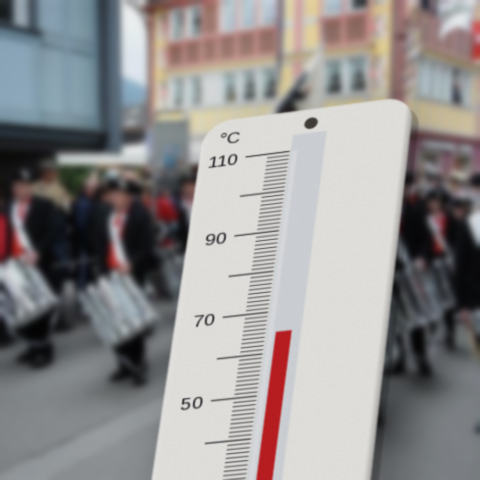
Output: **65** °C
